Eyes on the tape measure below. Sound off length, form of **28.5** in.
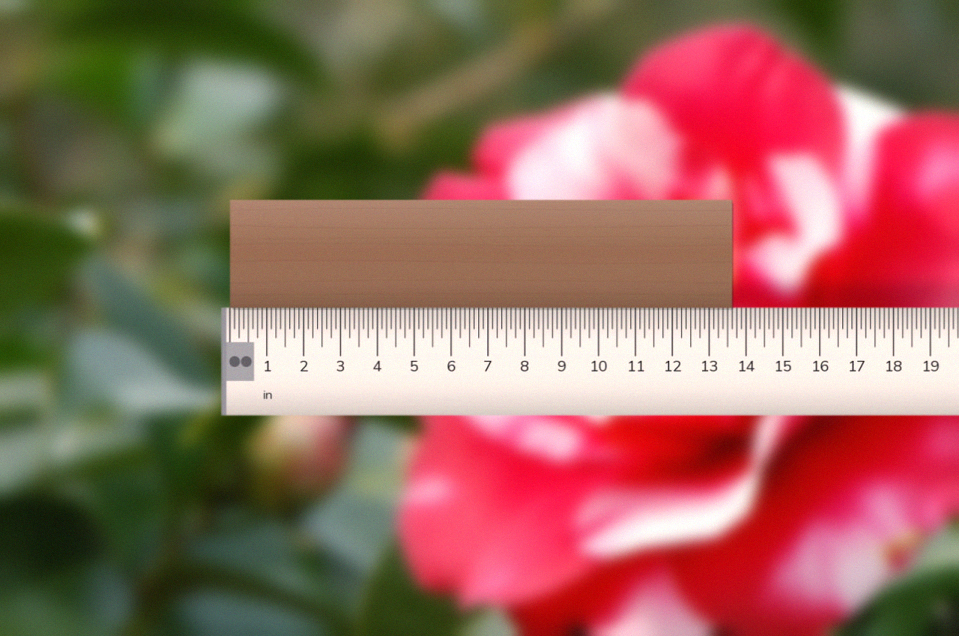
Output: **13.625** in
